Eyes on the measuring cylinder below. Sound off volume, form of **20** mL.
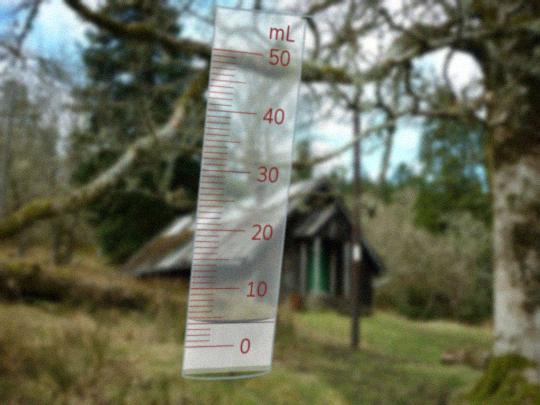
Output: **4** mL
